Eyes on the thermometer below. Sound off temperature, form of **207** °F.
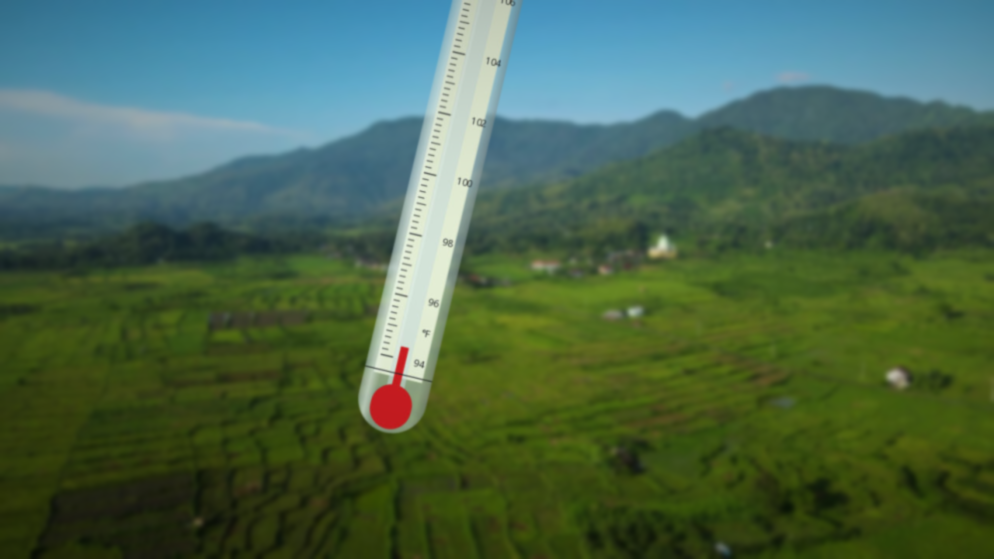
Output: **94.4** °F
